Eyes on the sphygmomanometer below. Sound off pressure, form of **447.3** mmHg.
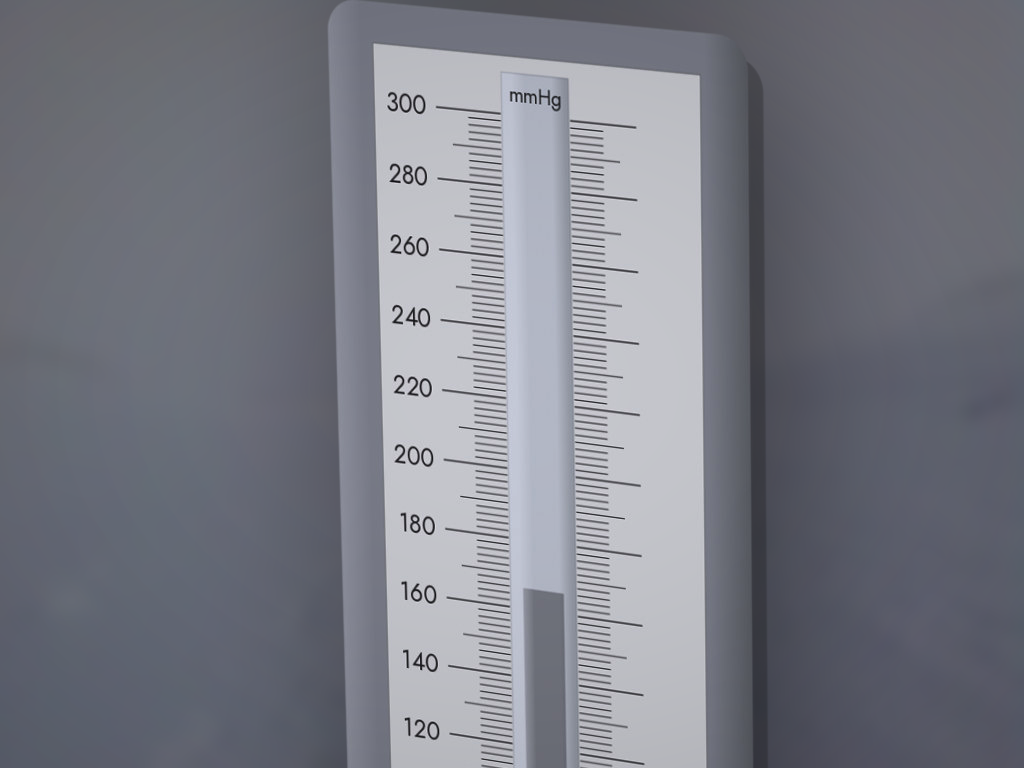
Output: **166** mmHg
